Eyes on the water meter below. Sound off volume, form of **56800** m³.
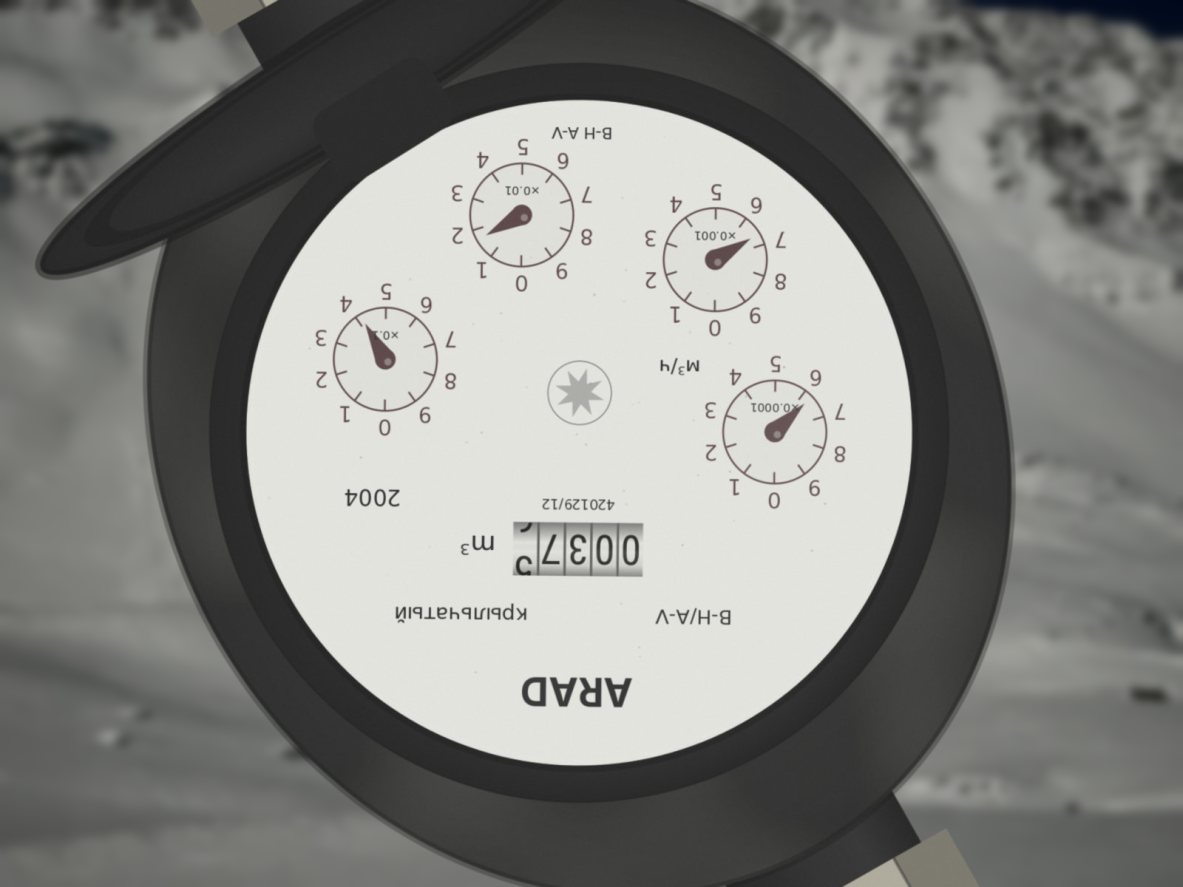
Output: **375.4166** m³
